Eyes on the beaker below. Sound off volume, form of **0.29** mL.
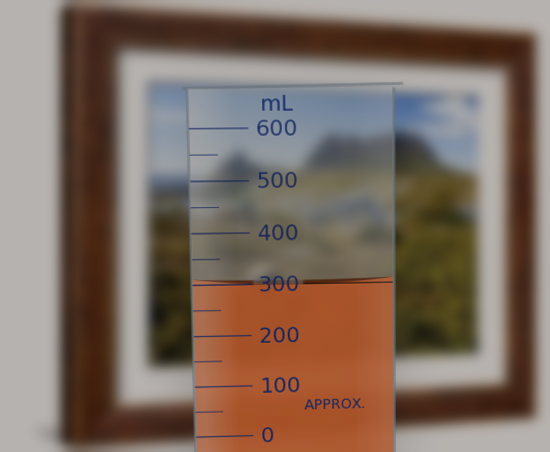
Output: **300** mL
